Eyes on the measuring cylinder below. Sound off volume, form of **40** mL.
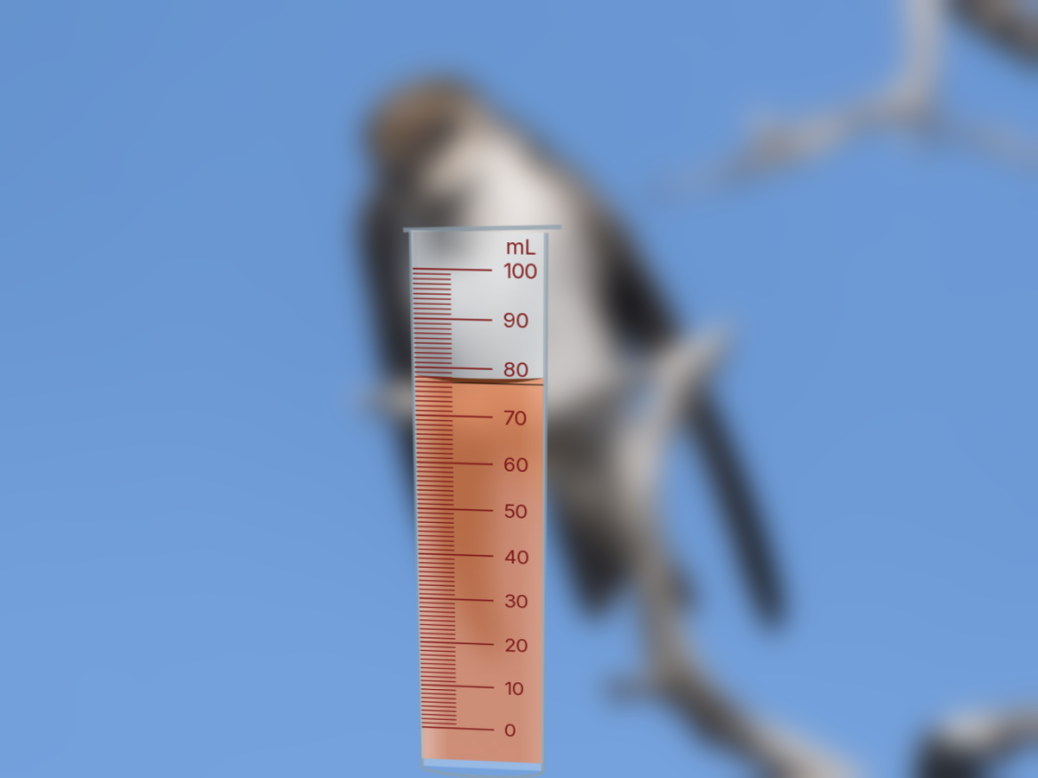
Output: **77** mL
